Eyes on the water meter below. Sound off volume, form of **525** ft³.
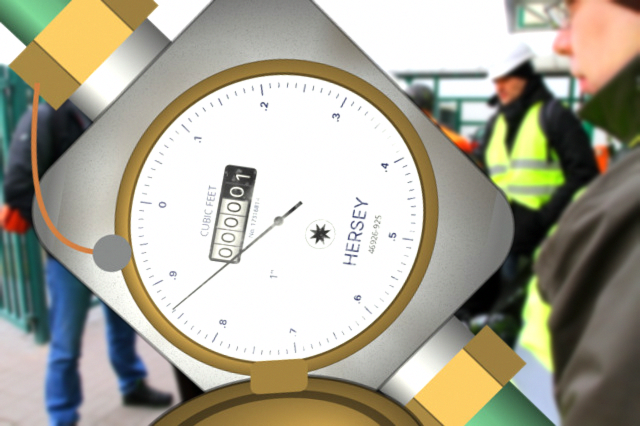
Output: **0.86** ft³
